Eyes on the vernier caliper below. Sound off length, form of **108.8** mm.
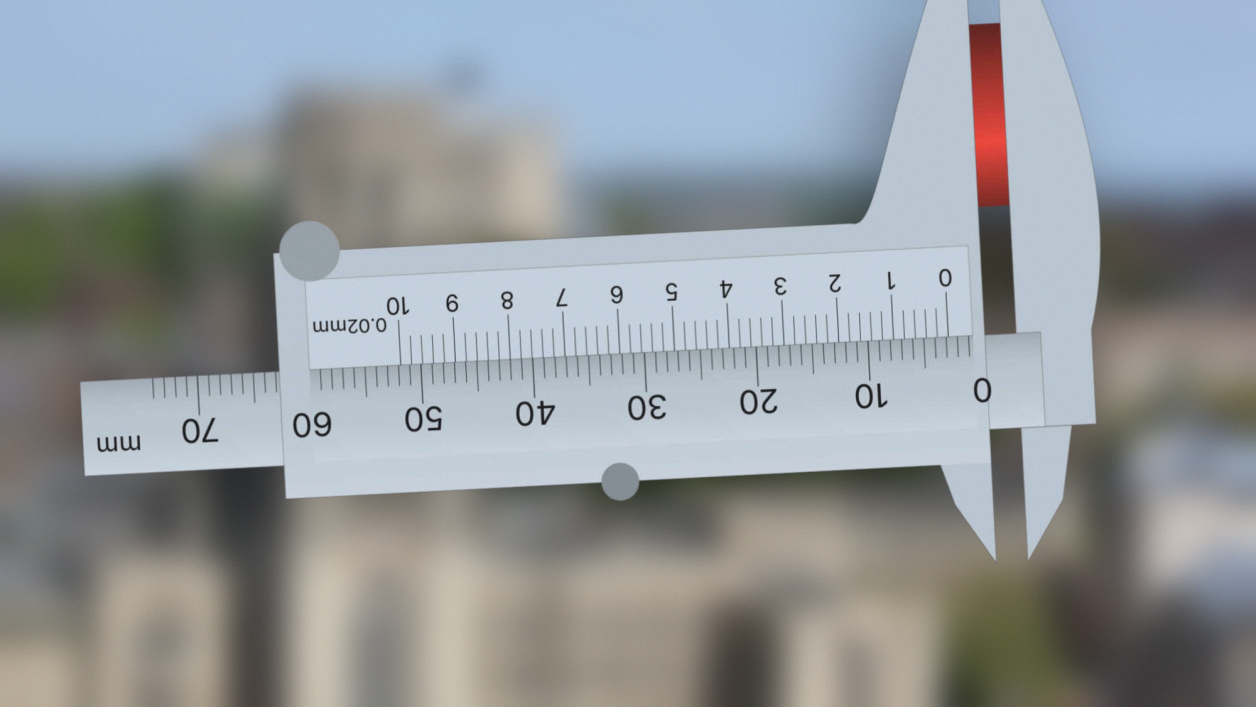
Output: **2.8** mm
